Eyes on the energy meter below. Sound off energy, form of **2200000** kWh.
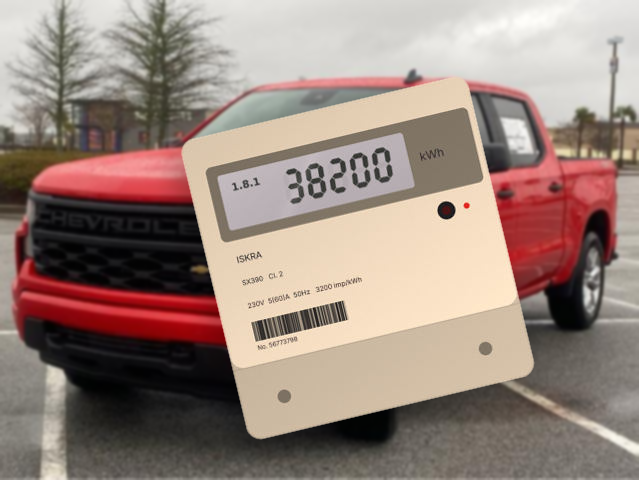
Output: **38200** kWh
